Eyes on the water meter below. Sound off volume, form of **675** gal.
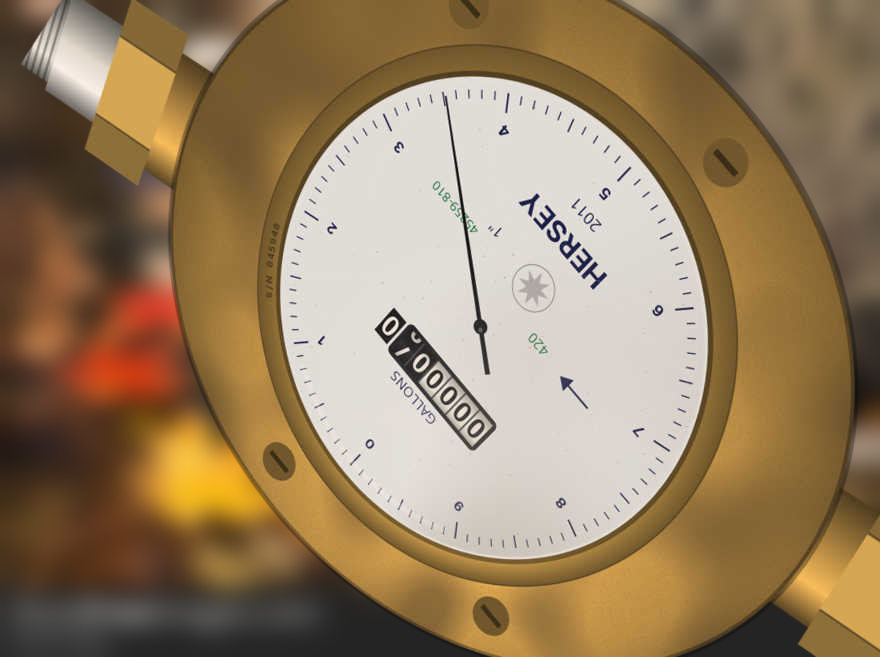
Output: **73.5** gal
